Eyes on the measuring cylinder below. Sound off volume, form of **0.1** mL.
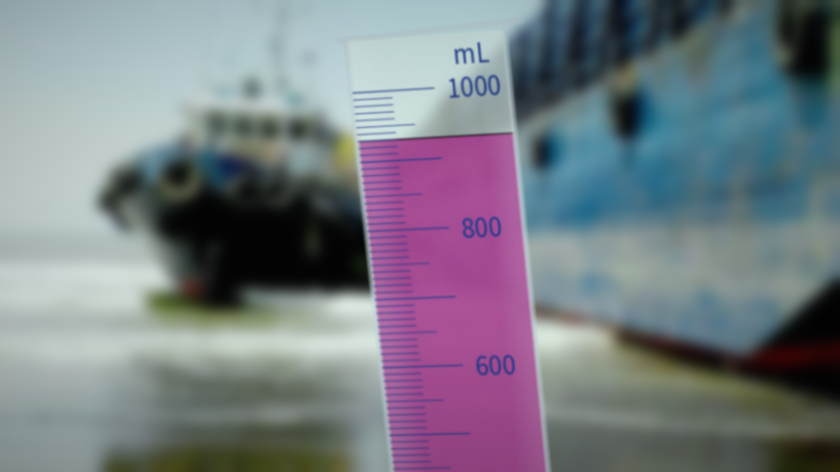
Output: **930** mL
